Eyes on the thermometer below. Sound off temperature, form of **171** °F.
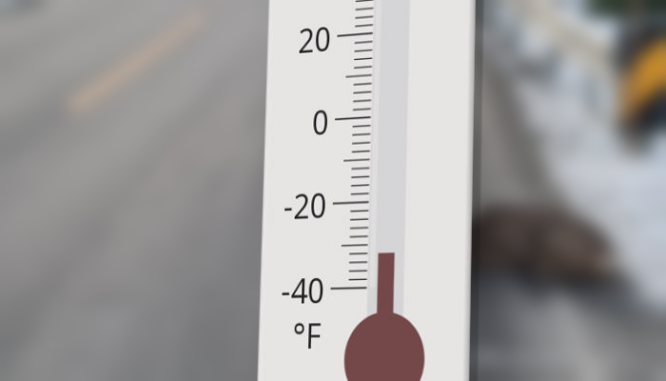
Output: **-32** °F
